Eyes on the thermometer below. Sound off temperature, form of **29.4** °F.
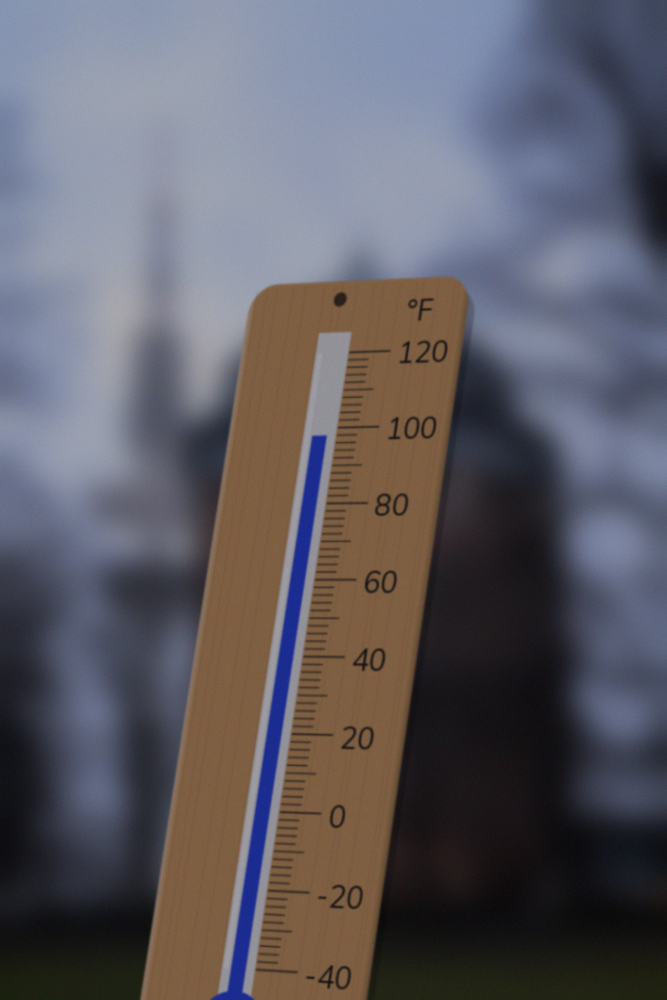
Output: **98** °F
